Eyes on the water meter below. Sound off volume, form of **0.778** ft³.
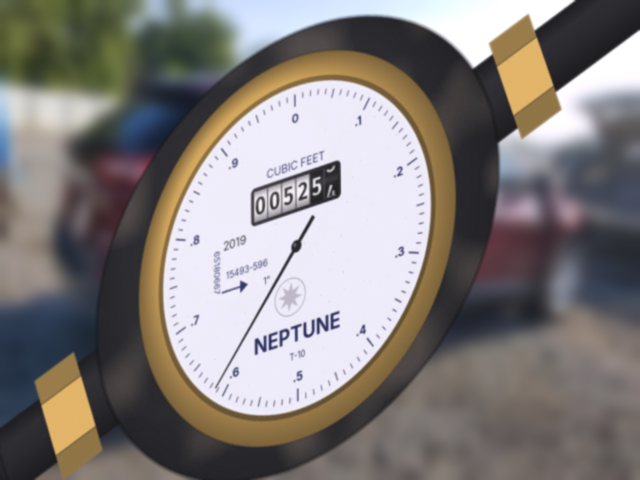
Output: **5253.61** ft³
